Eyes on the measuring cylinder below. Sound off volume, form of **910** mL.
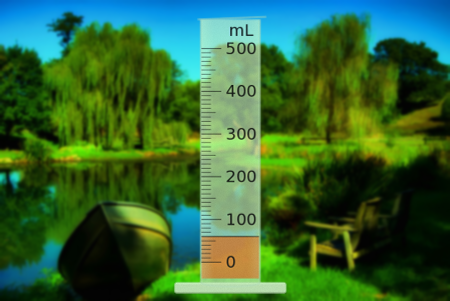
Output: **60** mL
